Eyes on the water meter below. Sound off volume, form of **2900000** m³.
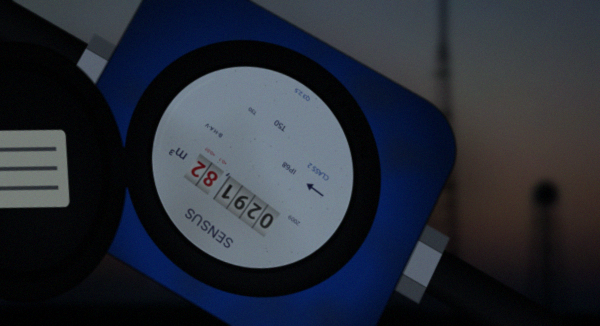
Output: **291.82** m³
